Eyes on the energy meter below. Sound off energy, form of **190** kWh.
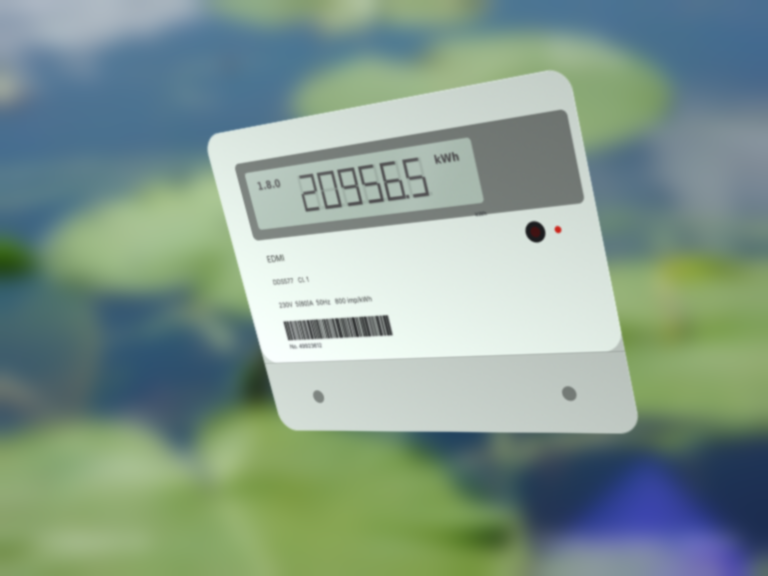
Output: **20956.5** kWh
